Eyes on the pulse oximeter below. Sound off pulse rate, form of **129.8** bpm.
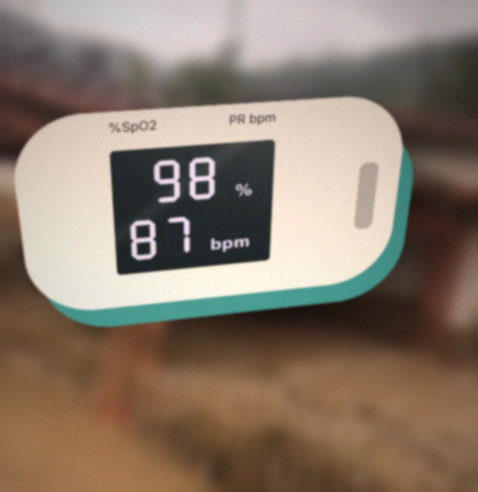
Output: **87** bpm
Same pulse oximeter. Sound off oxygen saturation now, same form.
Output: **98** %
